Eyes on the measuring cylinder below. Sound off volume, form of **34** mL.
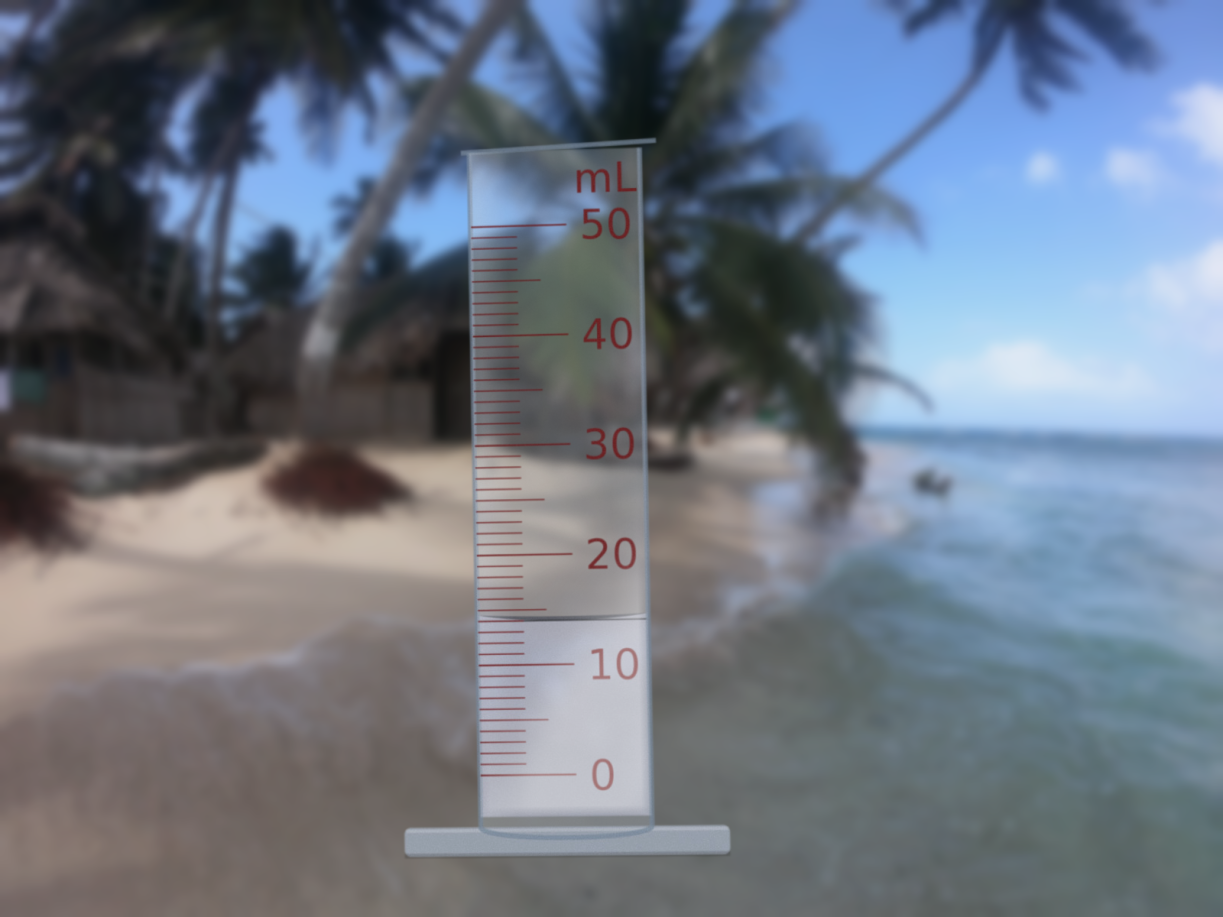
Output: **14** mL
